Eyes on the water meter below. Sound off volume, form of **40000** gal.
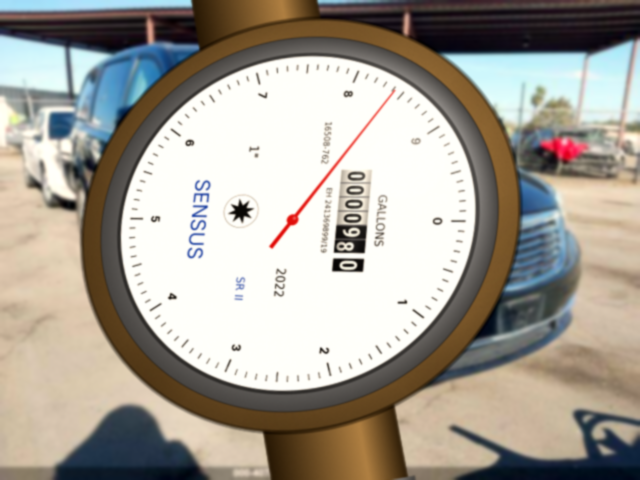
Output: **978.4** gal
